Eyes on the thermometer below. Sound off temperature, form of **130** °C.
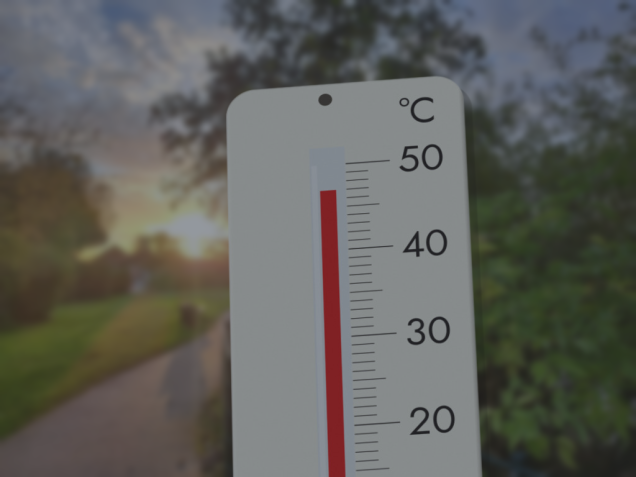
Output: **47** °C
